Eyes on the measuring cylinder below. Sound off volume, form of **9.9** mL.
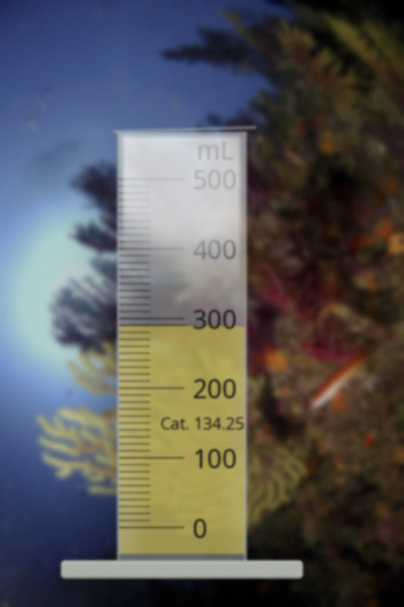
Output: **290** mL
